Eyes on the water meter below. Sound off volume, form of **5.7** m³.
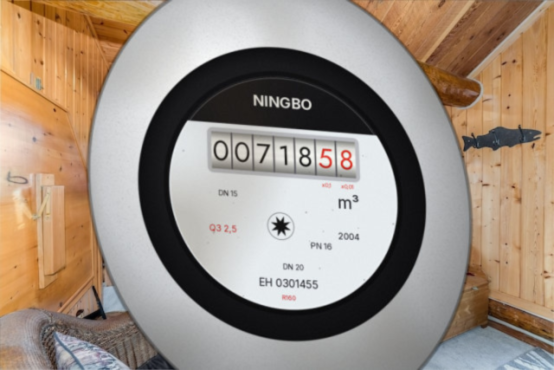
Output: **718.58** m³
